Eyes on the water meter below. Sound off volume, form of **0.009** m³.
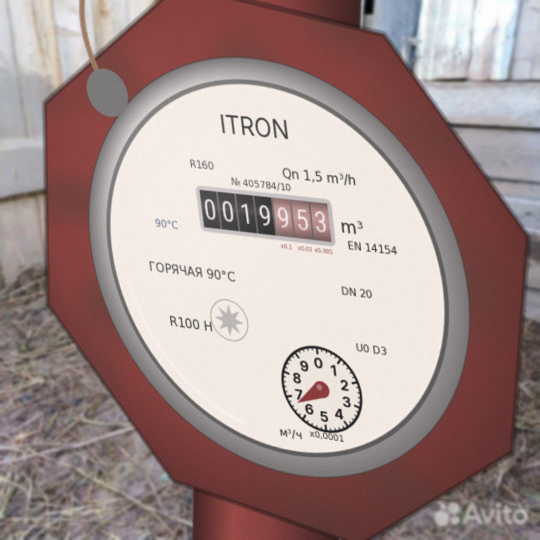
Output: **19.9536** m³
